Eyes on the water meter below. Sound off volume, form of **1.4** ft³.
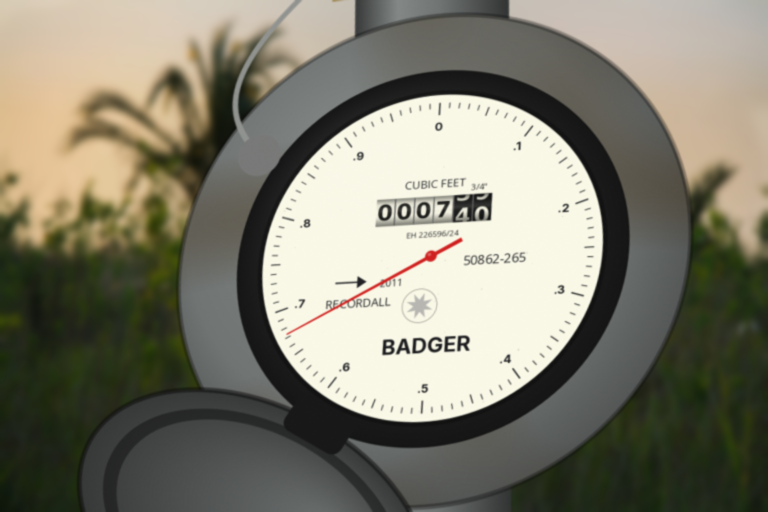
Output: **739.67** ft³
